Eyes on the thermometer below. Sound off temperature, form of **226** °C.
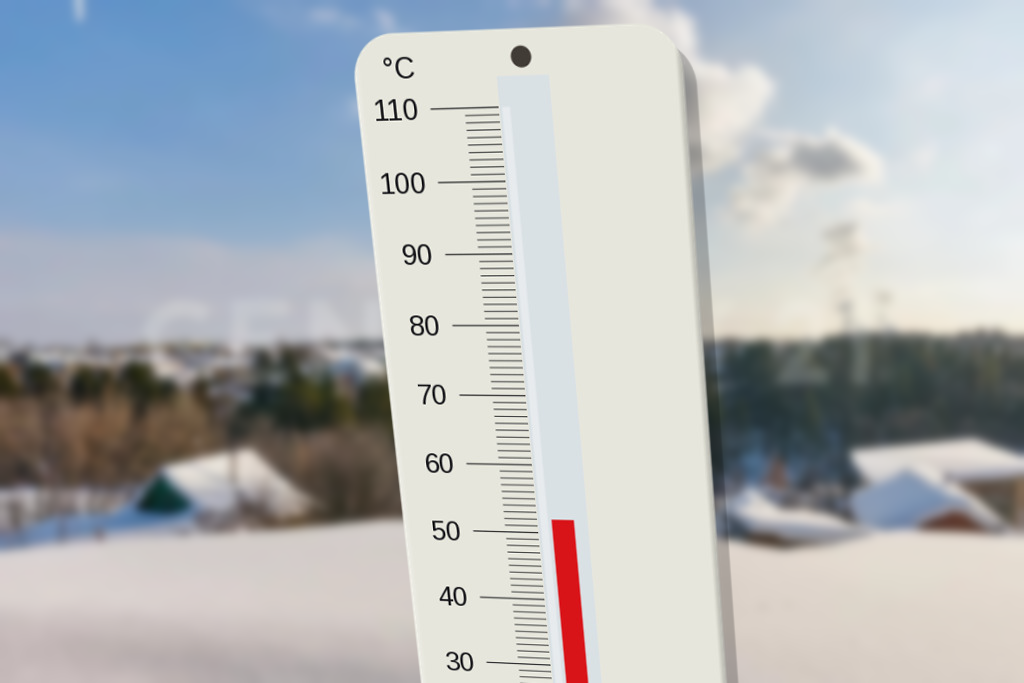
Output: **52** °C
